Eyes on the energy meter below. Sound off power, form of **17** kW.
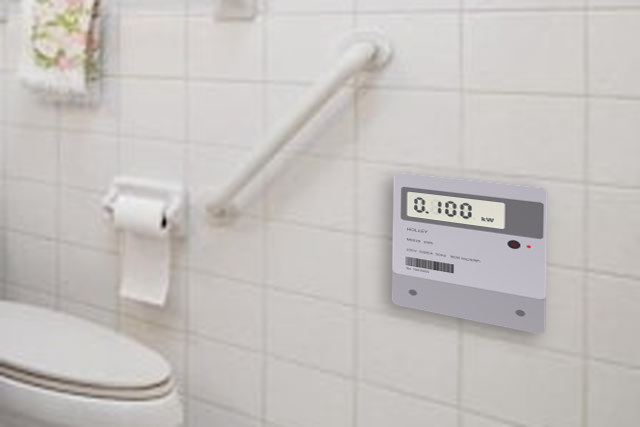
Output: **0.100** kW
